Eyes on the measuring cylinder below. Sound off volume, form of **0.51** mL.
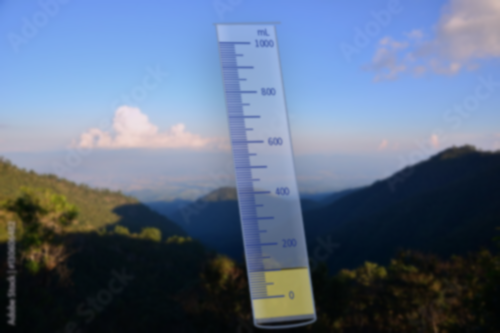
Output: **100** mL
